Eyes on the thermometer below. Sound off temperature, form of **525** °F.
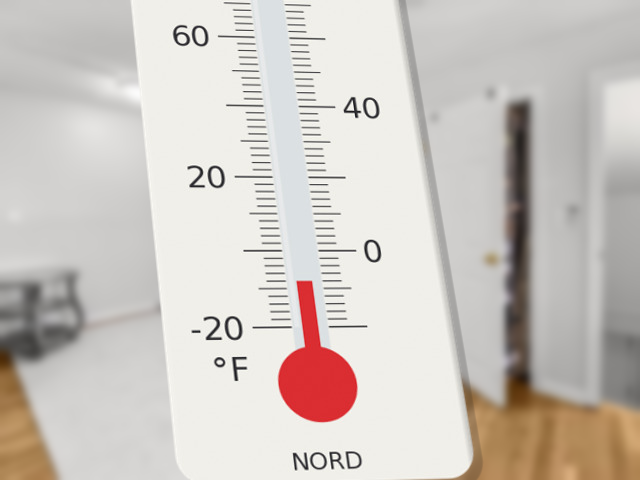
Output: **-8** °F
